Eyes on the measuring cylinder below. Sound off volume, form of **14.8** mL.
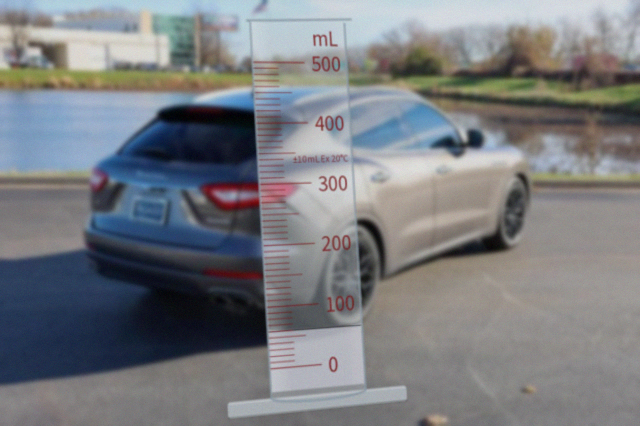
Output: **60** mL
